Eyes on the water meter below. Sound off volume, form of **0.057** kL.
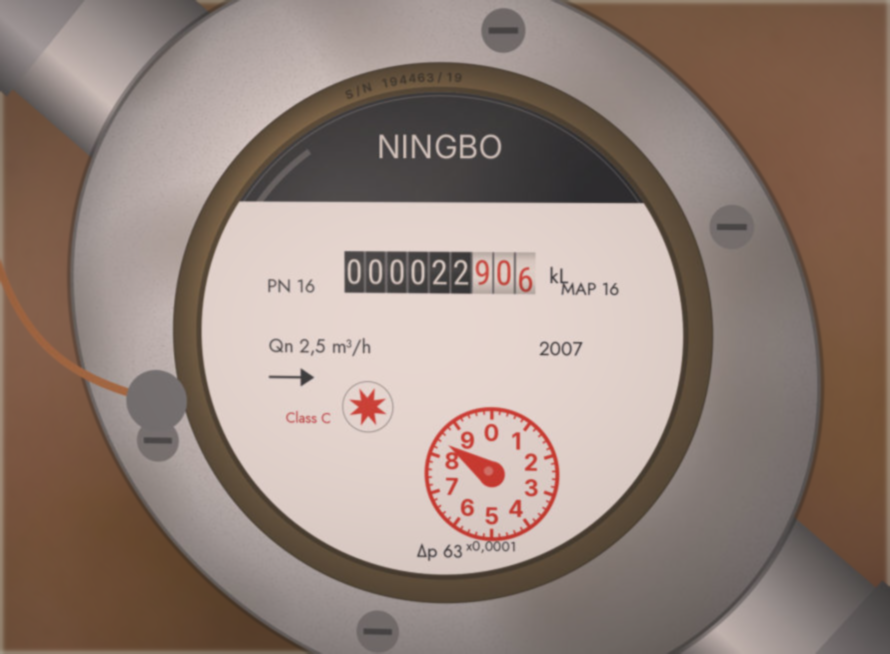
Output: **22.9058** kL
